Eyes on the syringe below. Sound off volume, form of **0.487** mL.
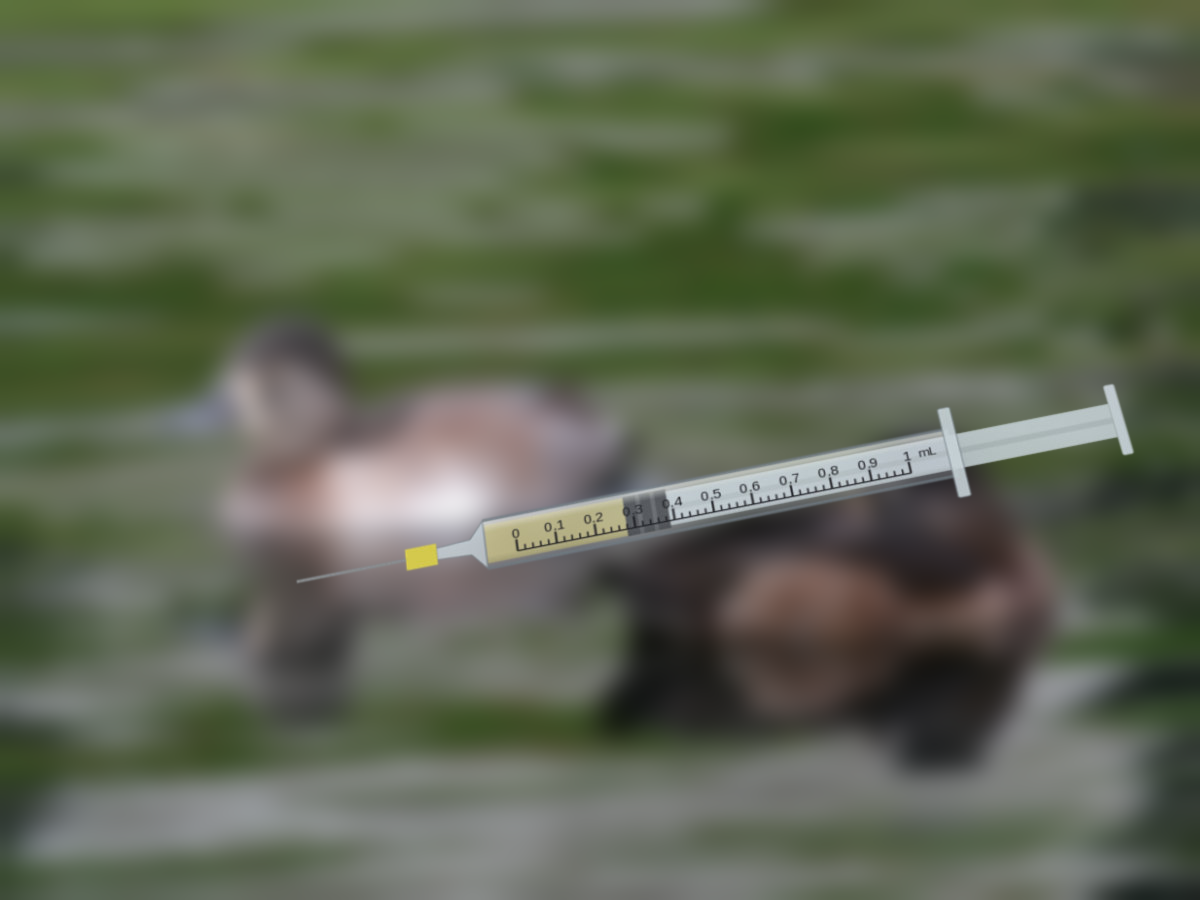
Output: **0.28** mL
